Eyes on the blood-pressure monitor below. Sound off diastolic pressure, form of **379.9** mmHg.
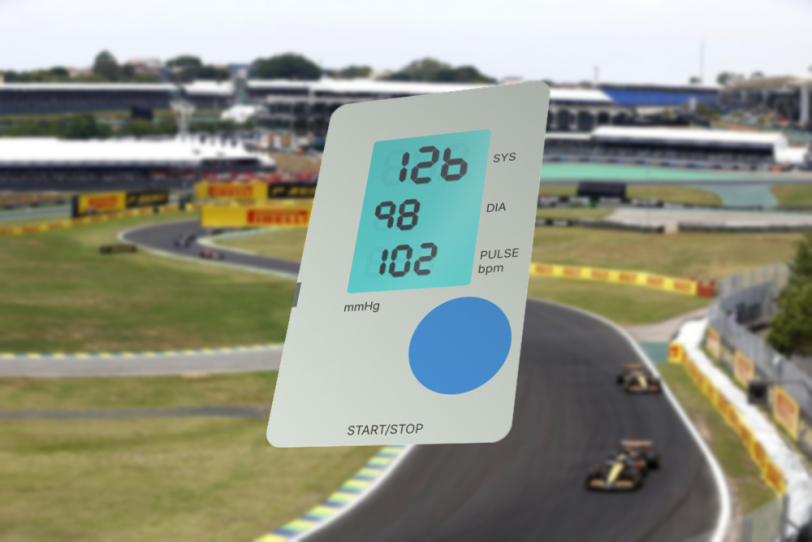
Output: **98** mmHg
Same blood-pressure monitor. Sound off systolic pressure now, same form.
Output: **126** mmHg
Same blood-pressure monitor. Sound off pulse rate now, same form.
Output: **102** bpm
